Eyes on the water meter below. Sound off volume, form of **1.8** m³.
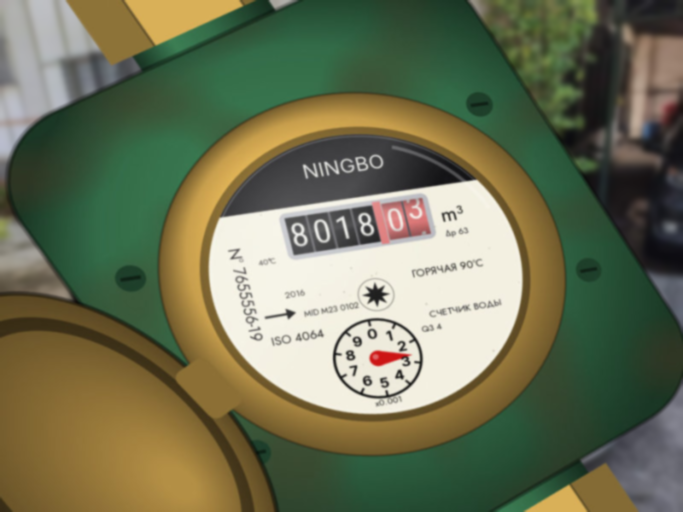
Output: **8018.032** m³
